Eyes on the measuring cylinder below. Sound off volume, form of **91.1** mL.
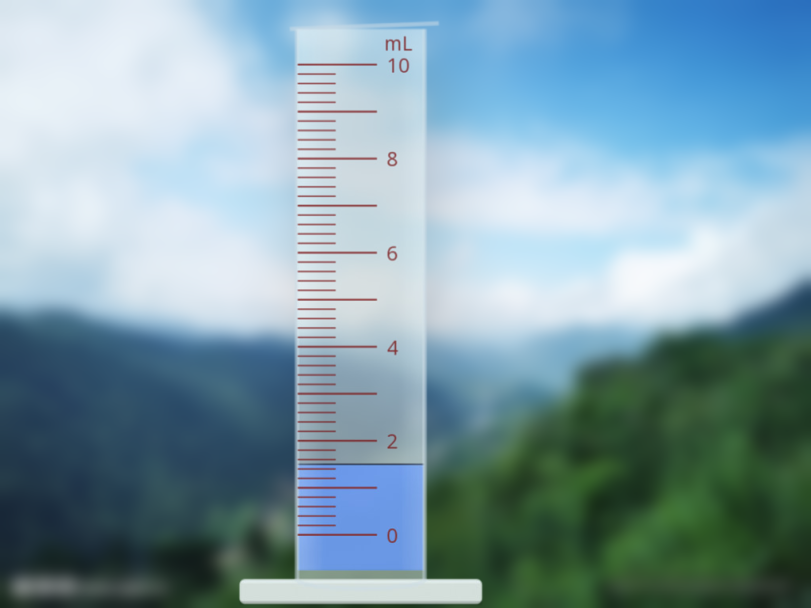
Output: **1.5** mL
